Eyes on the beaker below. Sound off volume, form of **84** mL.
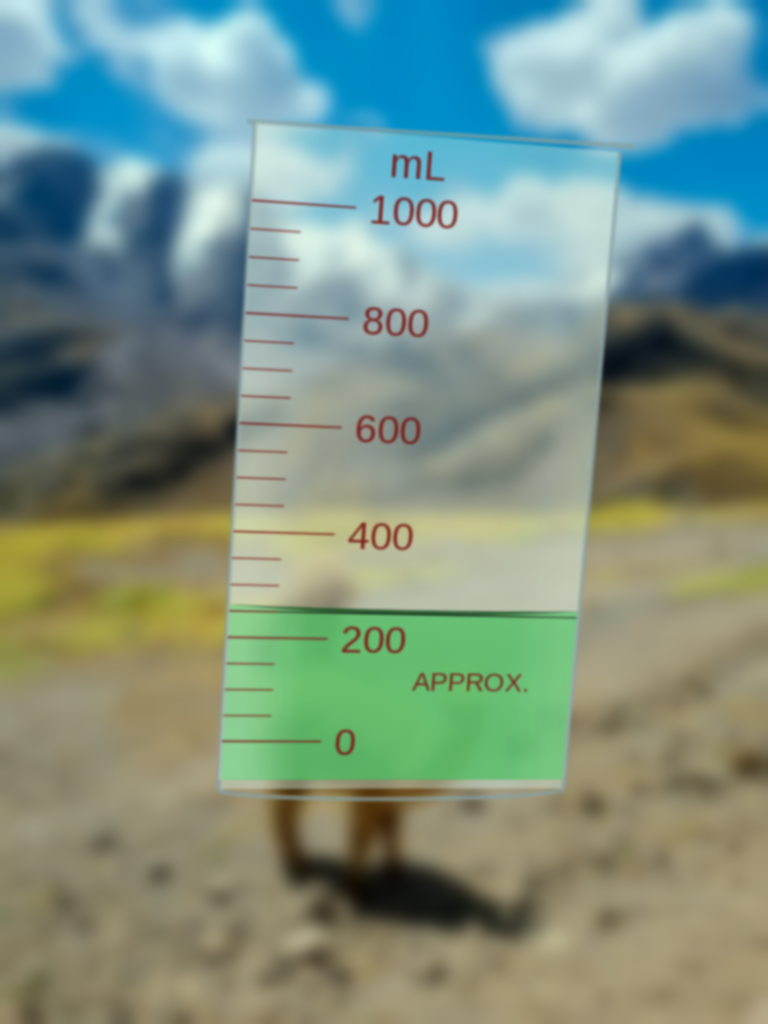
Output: **250** mL
